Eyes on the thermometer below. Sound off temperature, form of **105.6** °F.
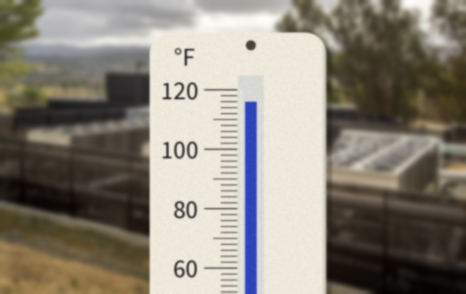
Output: **116** °F
